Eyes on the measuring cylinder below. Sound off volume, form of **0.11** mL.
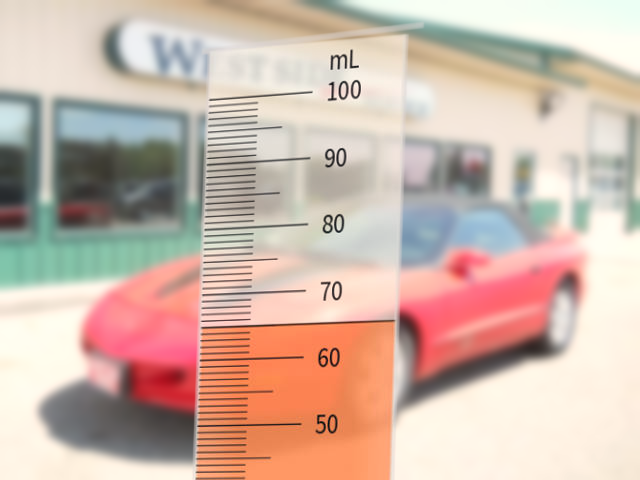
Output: **65** mL
